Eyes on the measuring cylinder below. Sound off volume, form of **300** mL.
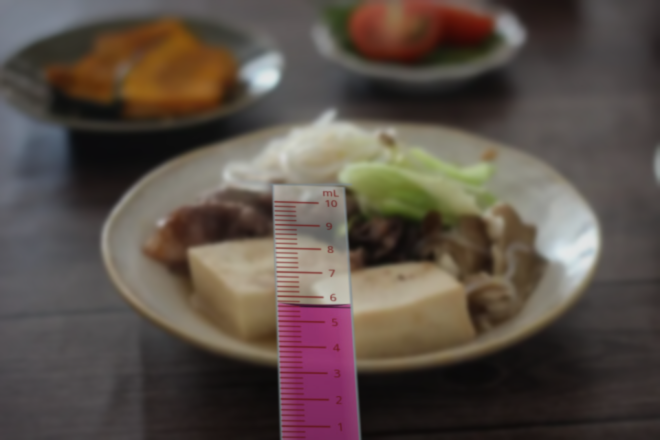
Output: **5.6** mL
